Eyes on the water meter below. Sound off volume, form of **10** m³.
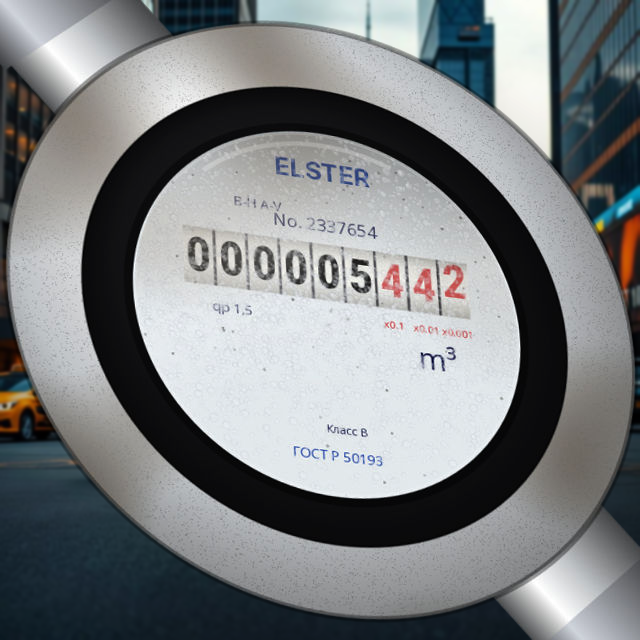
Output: **5.442** m³
